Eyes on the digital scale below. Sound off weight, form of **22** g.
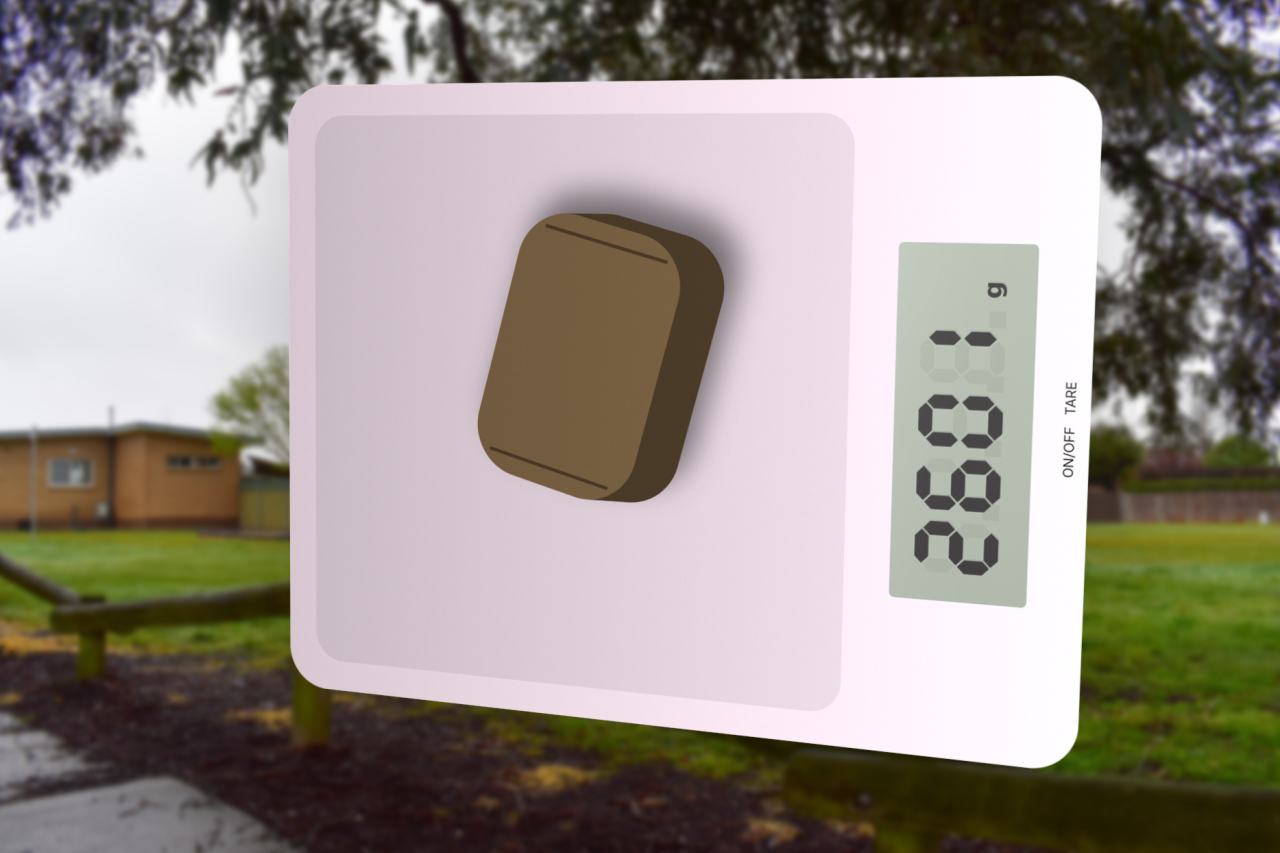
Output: **2601** g
